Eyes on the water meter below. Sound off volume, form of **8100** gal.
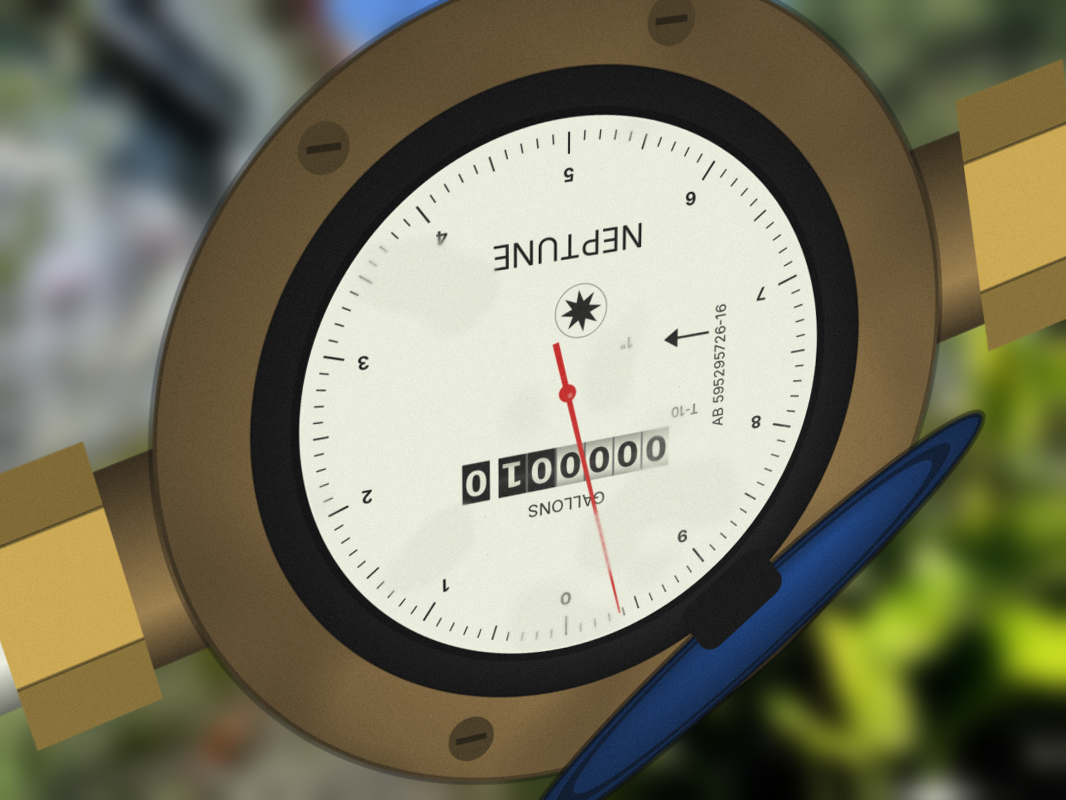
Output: **9.6** gal
